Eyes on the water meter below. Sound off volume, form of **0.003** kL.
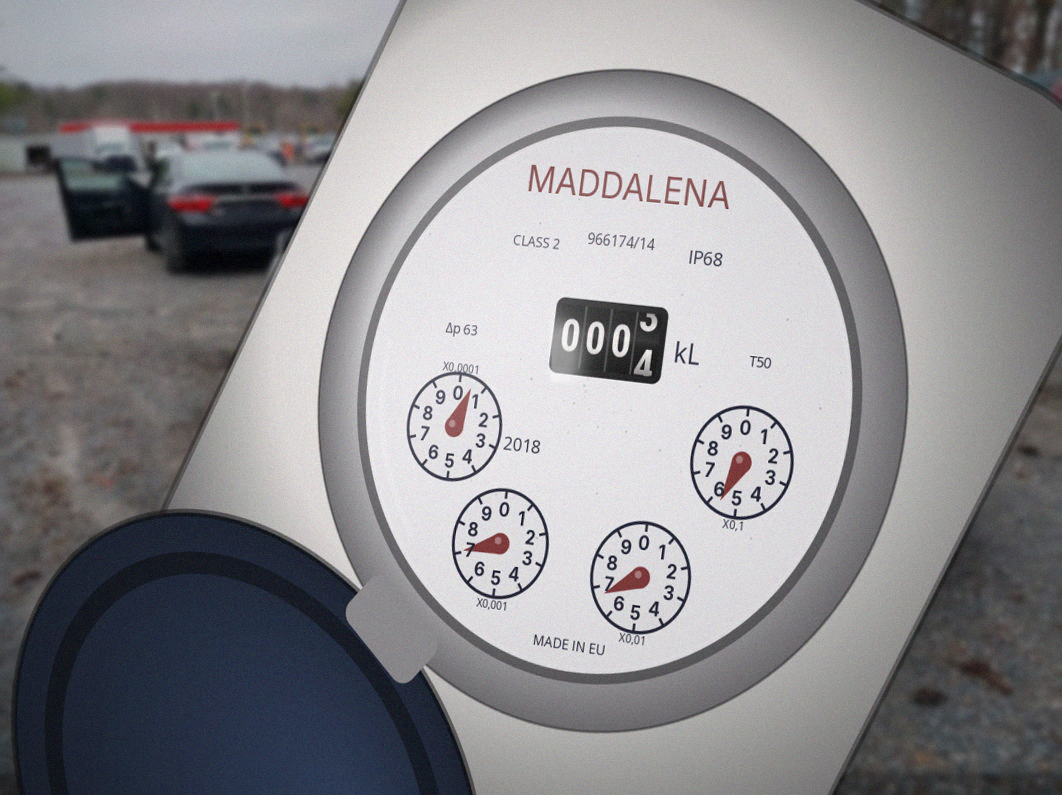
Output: **3.5670** kL
